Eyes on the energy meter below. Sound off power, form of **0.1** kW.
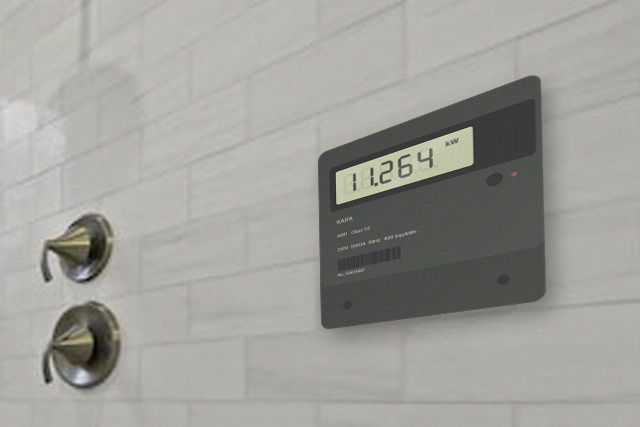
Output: **11.264** kW
